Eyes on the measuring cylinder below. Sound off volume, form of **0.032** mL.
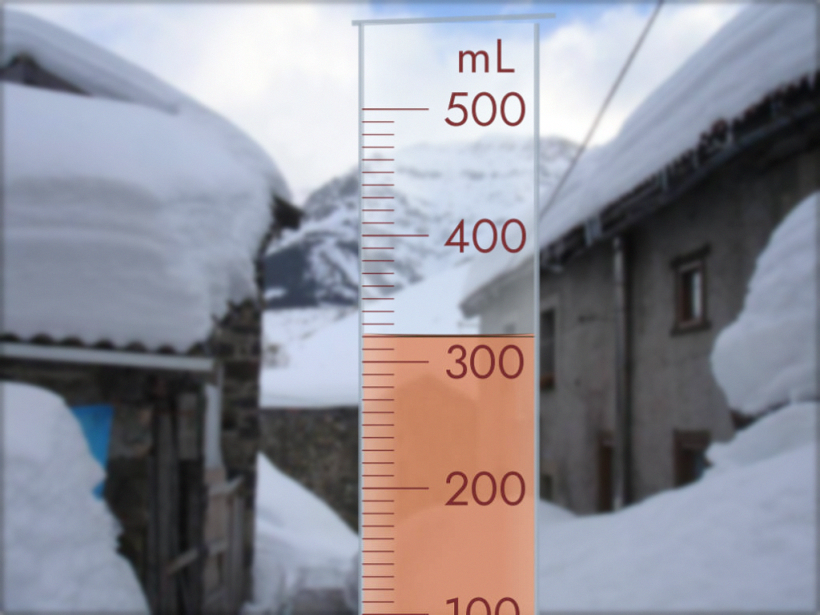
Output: **320** mL
